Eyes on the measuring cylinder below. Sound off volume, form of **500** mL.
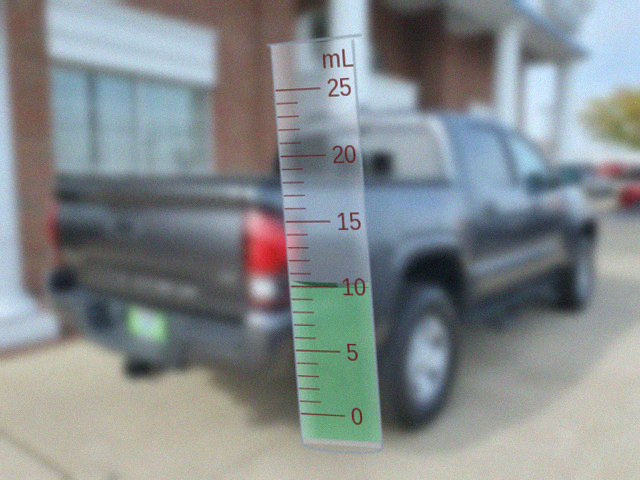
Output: **10** mL
